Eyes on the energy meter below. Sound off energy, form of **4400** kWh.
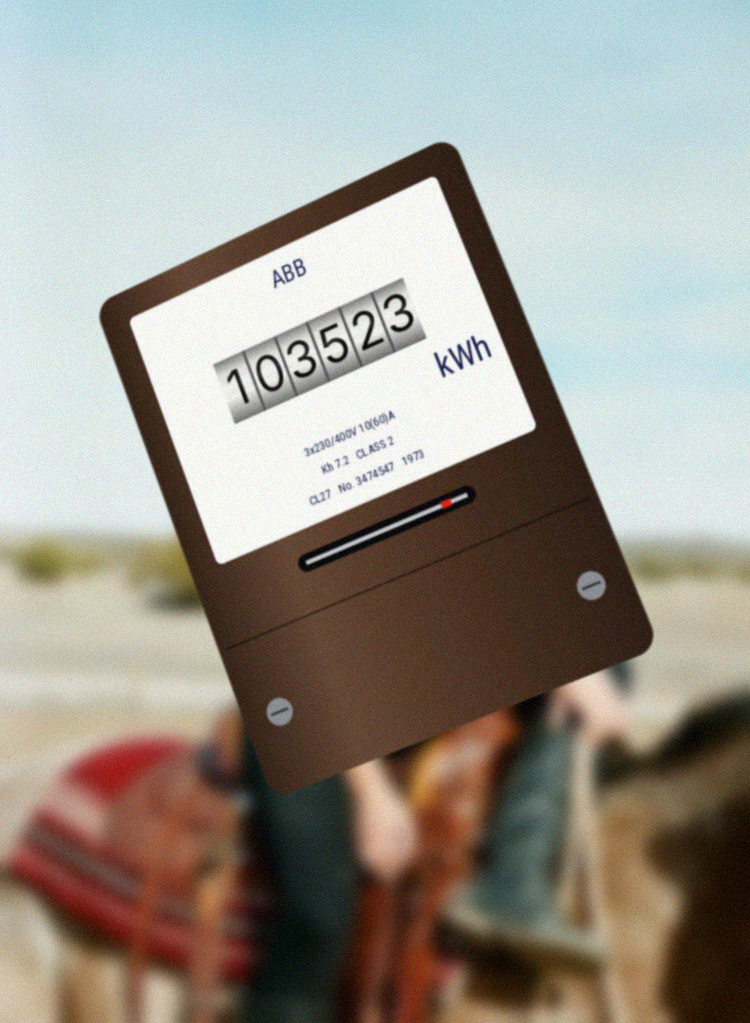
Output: **103523** kWh
